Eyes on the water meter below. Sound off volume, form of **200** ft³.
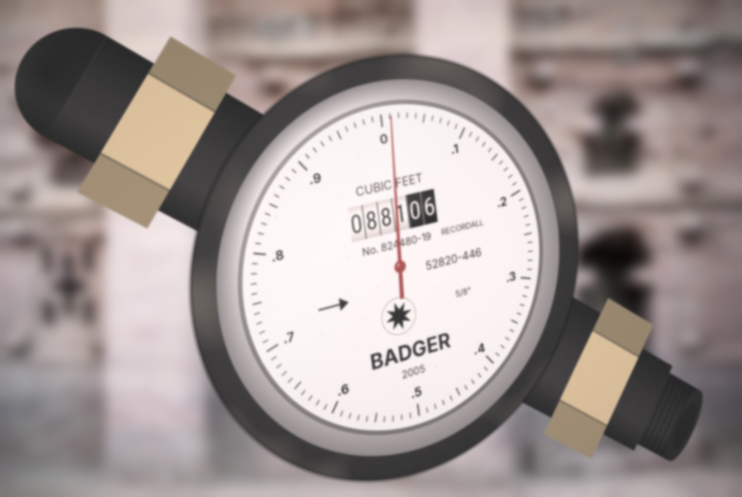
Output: **88106.01** ft³
